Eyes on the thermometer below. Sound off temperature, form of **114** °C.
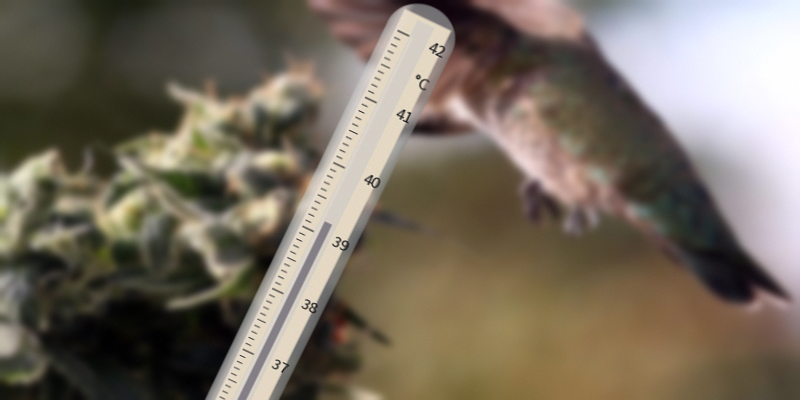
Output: **39.2** °C
